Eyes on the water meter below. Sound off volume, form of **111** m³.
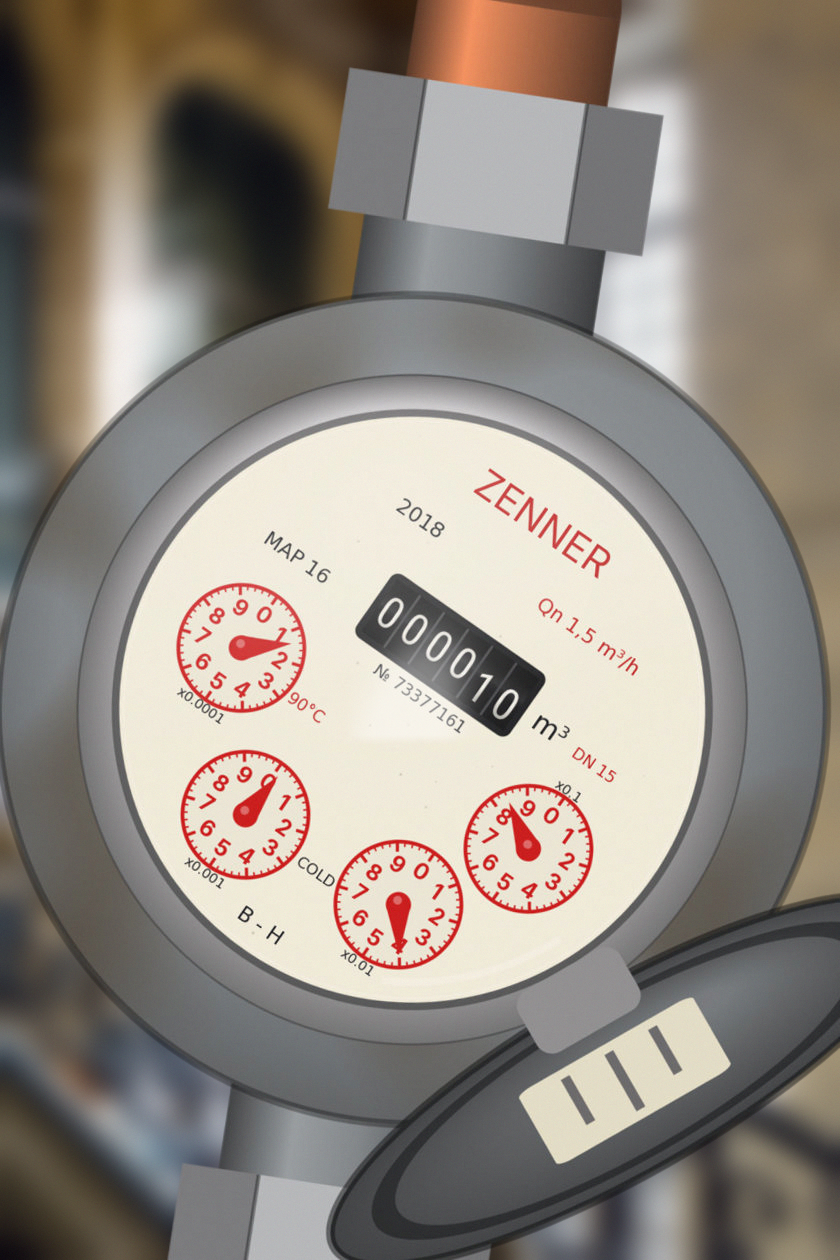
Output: **9.8401** m³
